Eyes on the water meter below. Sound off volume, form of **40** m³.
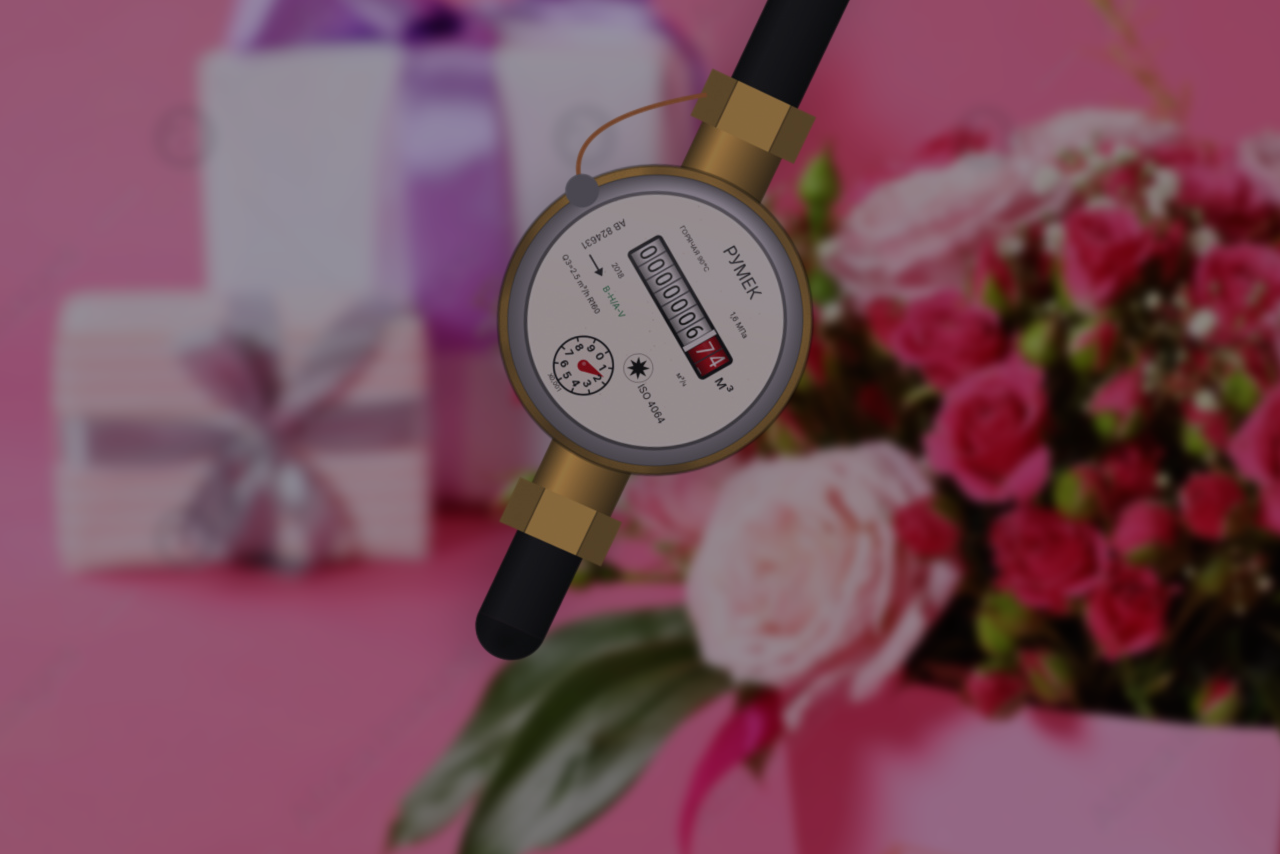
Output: **6.741** m³
